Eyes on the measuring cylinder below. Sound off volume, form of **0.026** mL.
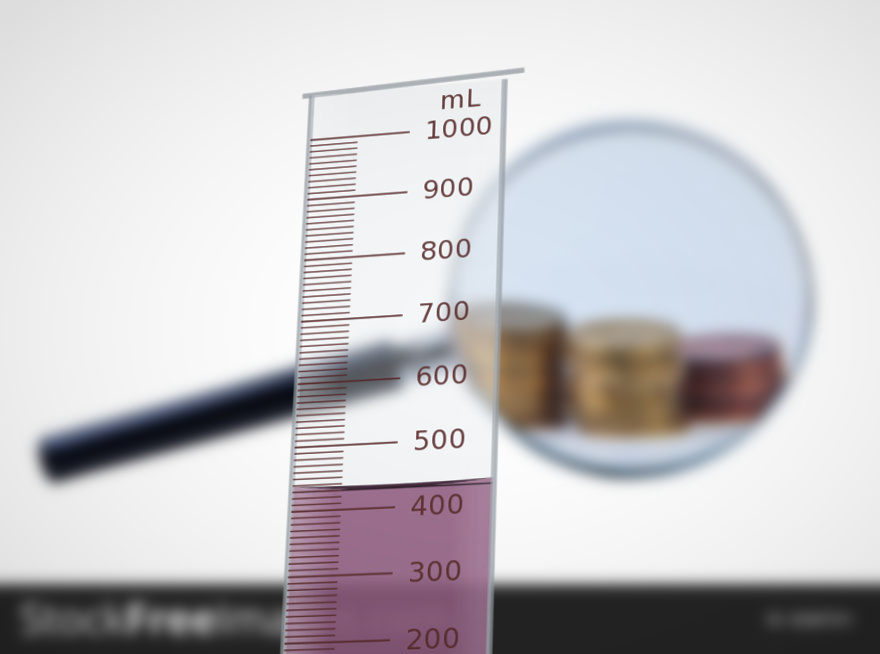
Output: **430** mL
